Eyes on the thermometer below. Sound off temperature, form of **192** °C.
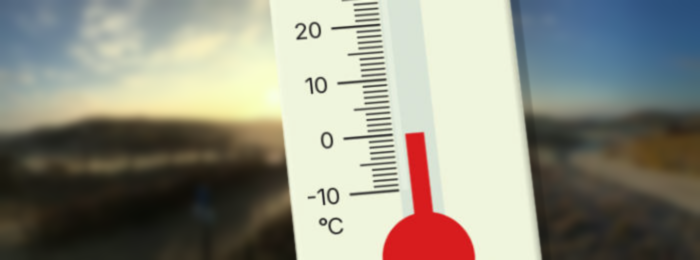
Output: **0** °C
